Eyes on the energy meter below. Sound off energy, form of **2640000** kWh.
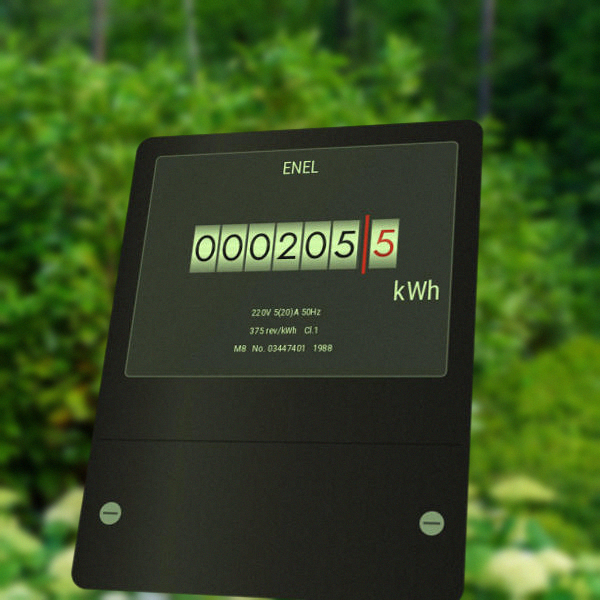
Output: **205.5** kWh
